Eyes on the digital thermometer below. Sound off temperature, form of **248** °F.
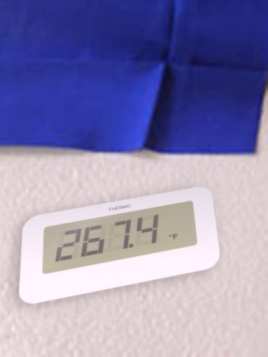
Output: **267.4** °F
